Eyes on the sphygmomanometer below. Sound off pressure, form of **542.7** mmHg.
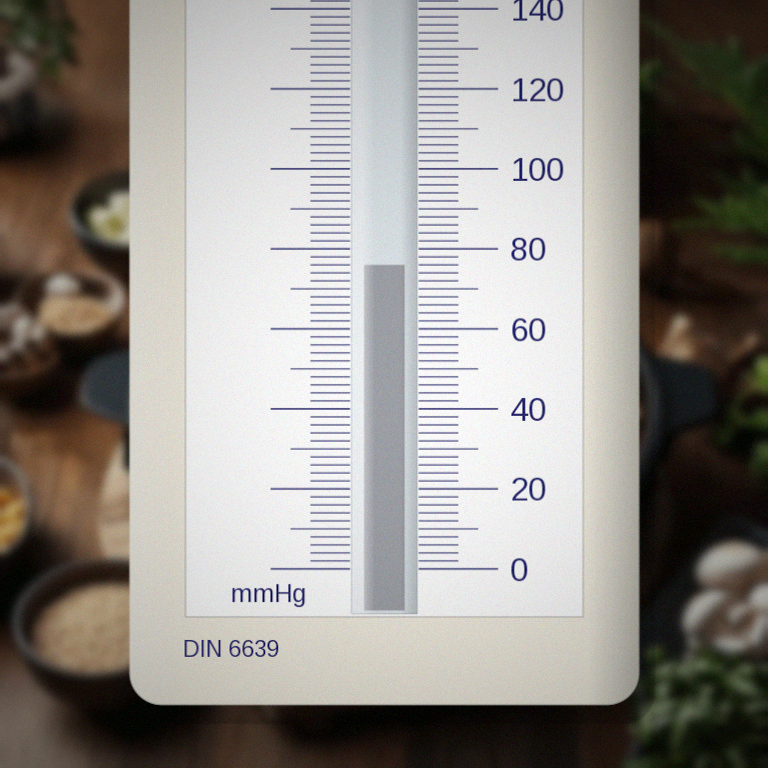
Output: **76** mmHg
